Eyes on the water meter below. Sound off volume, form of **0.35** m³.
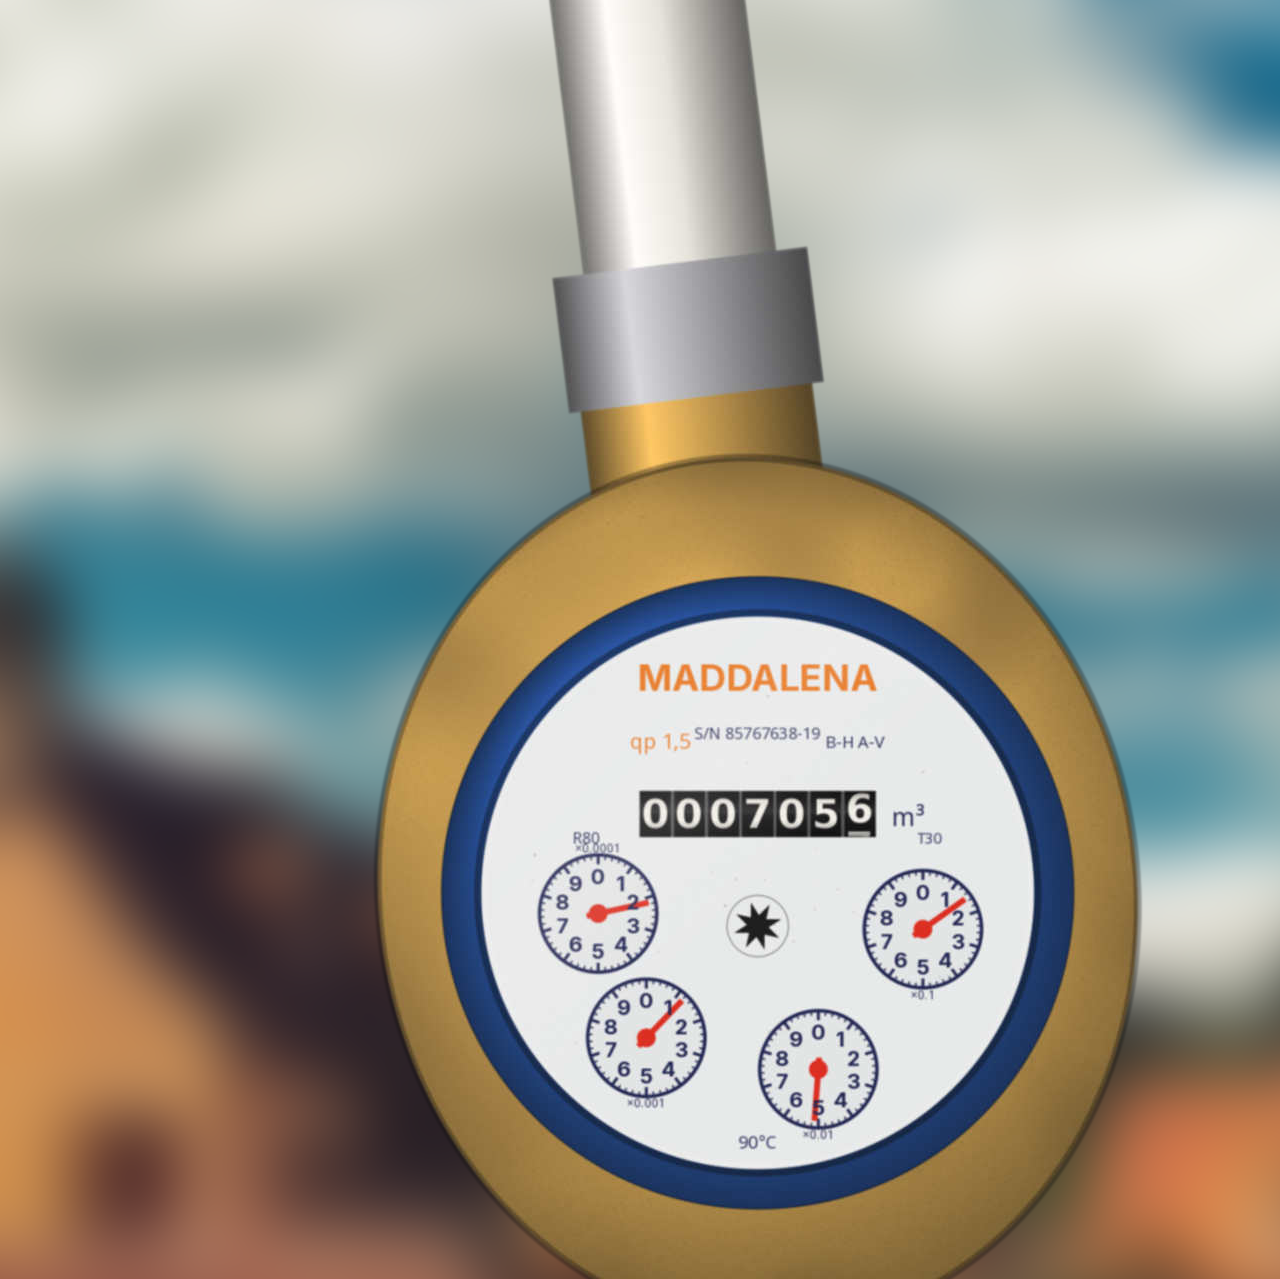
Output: **7056.1512** m³
